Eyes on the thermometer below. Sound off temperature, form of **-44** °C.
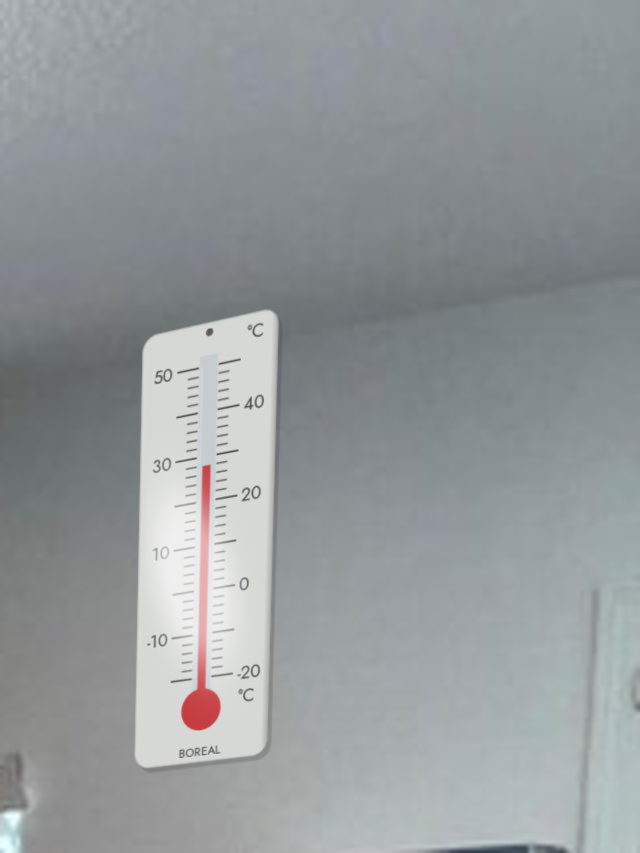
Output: **28** °C
